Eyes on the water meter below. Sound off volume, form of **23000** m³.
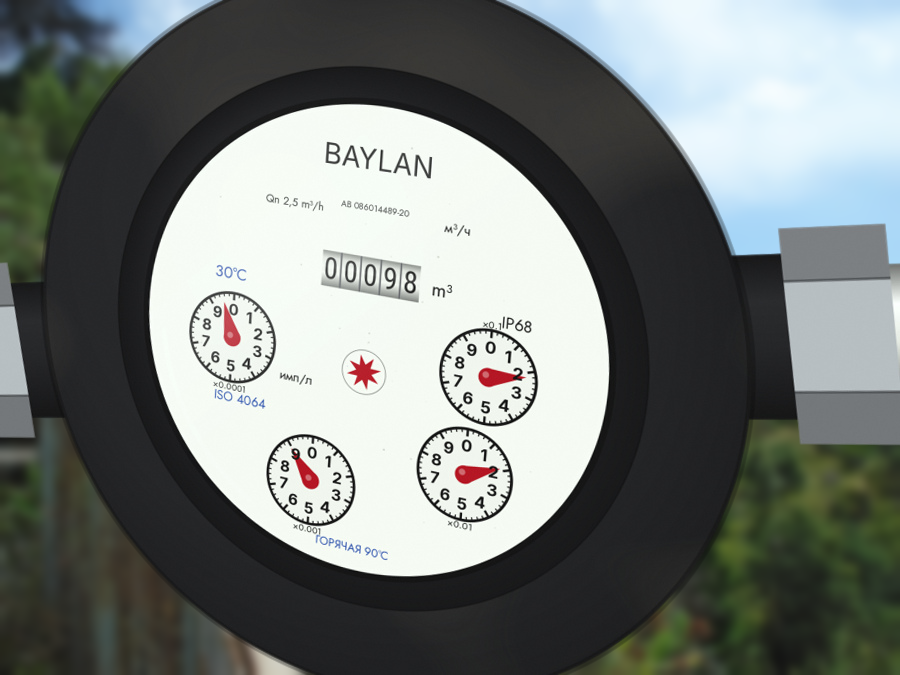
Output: **98.2189** m³
